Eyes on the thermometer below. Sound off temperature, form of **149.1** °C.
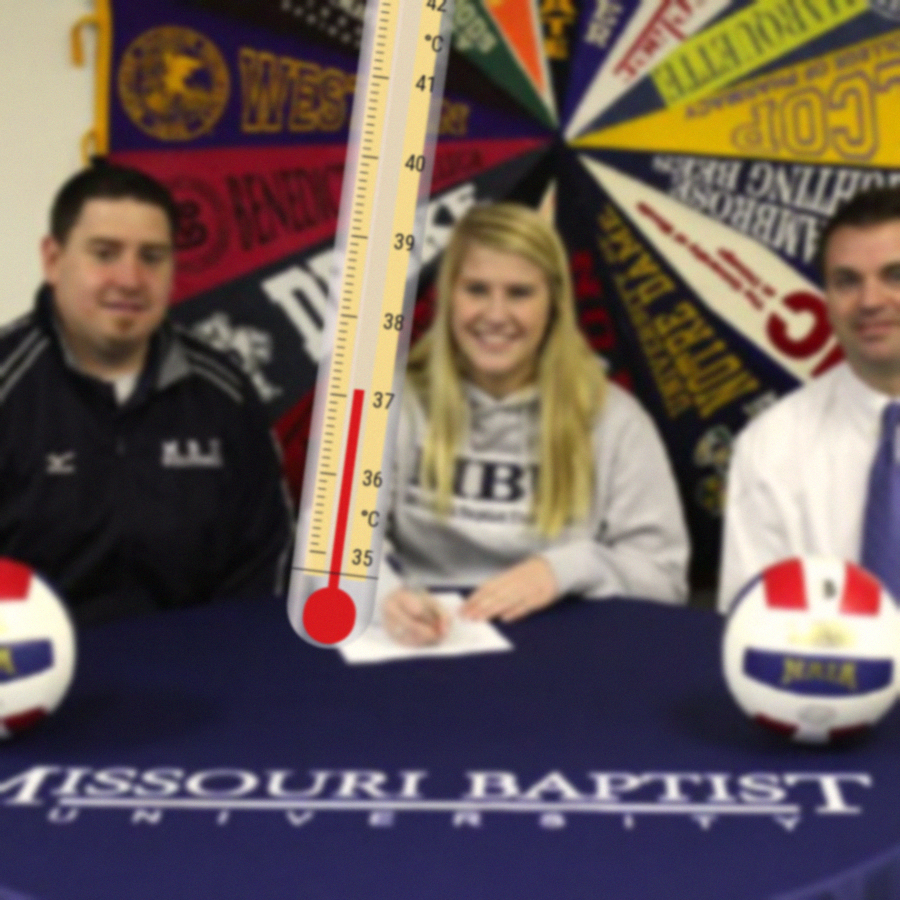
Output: **37.1** °C
